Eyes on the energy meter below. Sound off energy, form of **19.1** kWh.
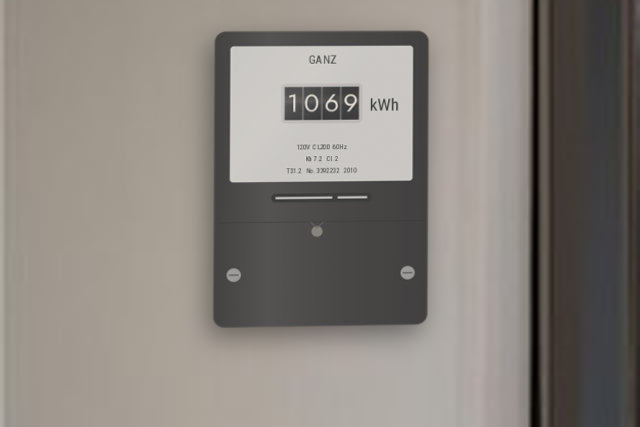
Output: **1069** kWh
